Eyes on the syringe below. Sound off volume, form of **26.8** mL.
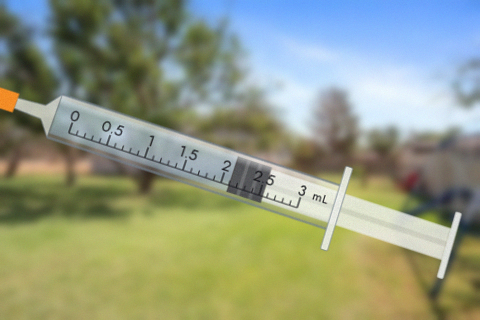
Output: **2.1** mL
